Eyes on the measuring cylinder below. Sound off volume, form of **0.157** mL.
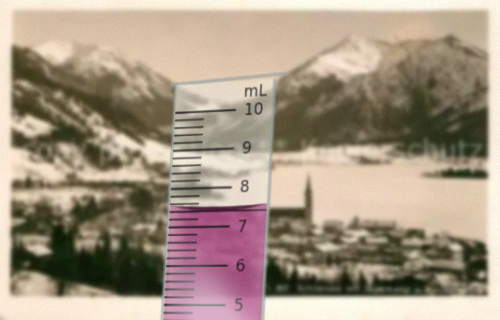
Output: **7.4** mL
